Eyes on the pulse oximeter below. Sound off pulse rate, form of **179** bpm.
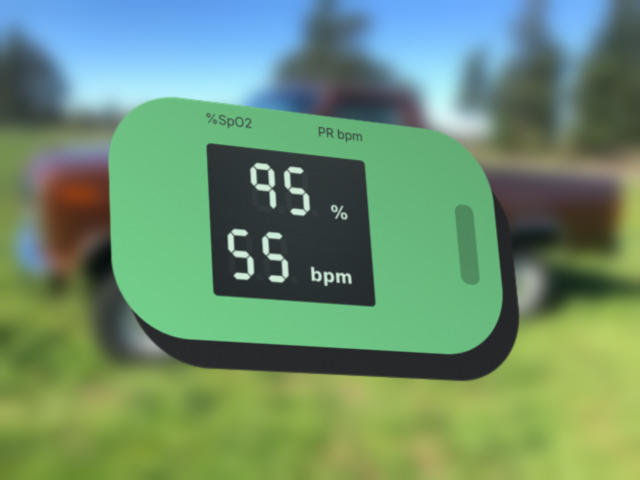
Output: **55** bpm
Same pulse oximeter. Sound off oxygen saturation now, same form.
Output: **95** %
